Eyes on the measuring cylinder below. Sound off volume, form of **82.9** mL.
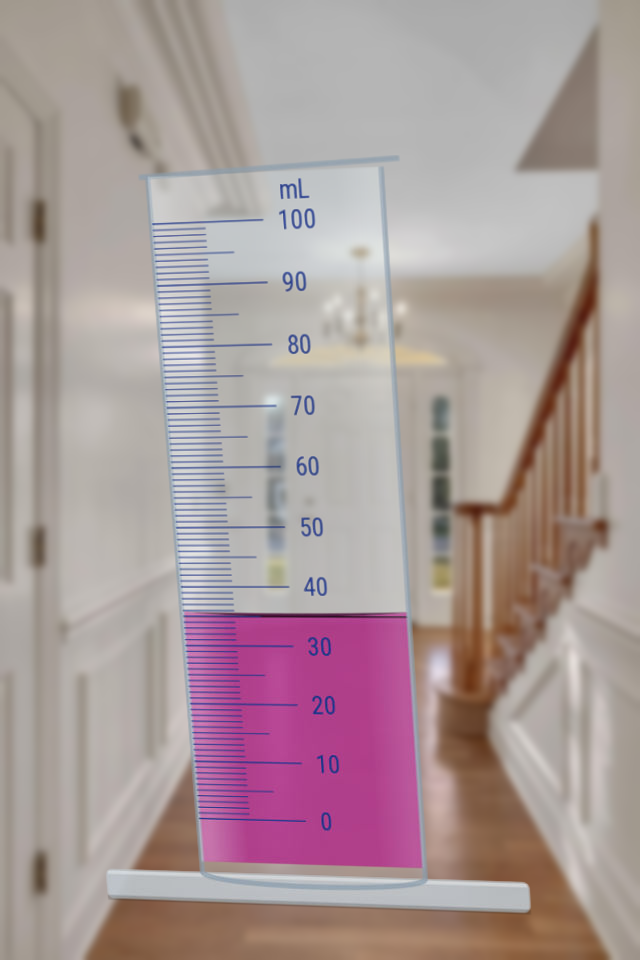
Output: **35** mL
